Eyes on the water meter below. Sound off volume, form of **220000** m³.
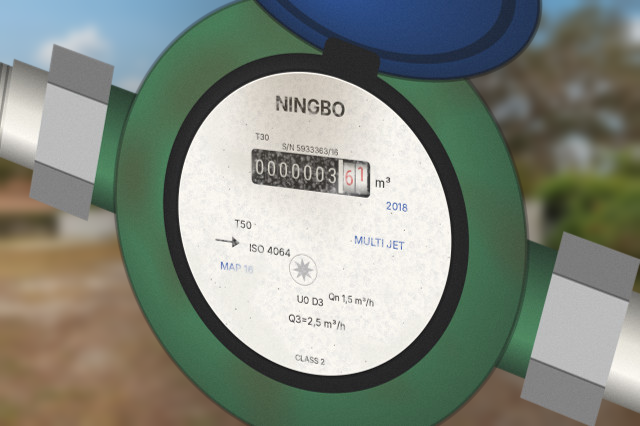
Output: **3.61** m³
